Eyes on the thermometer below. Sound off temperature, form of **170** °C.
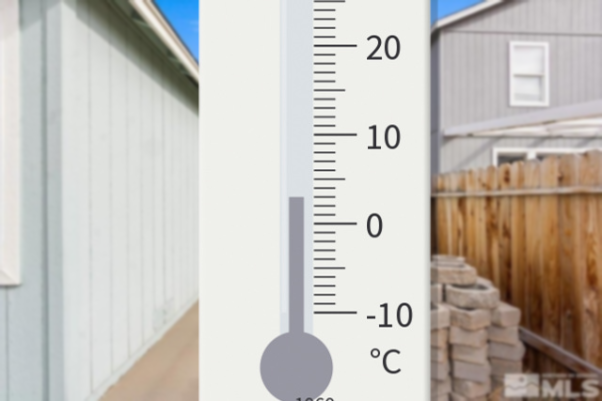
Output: **3** °C
